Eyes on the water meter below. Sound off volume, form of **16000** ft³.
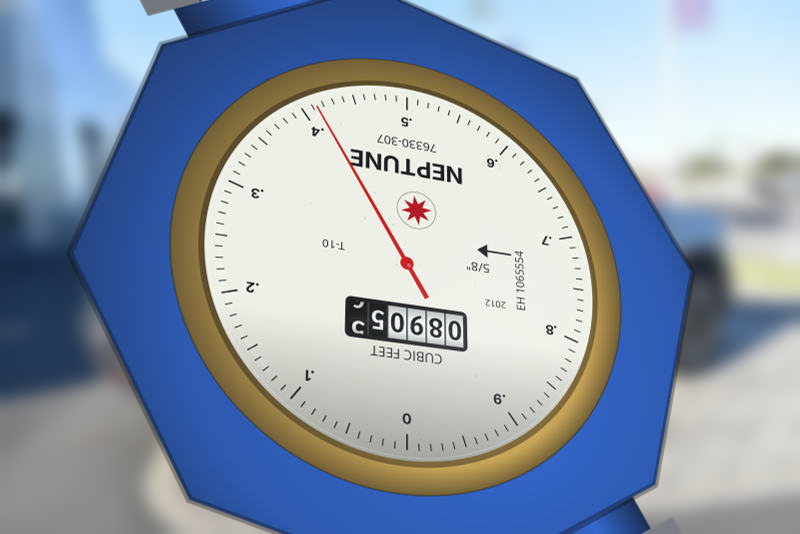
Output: **89055.41** ft³
